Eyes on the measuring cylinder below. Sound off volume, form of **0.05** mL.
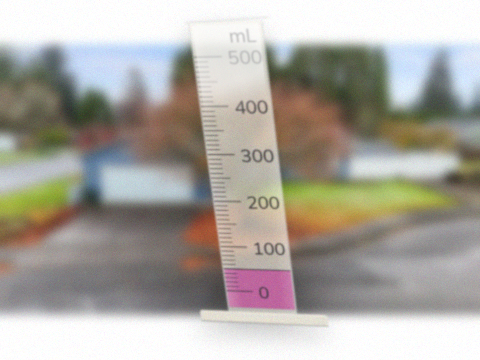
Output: **50** mL
